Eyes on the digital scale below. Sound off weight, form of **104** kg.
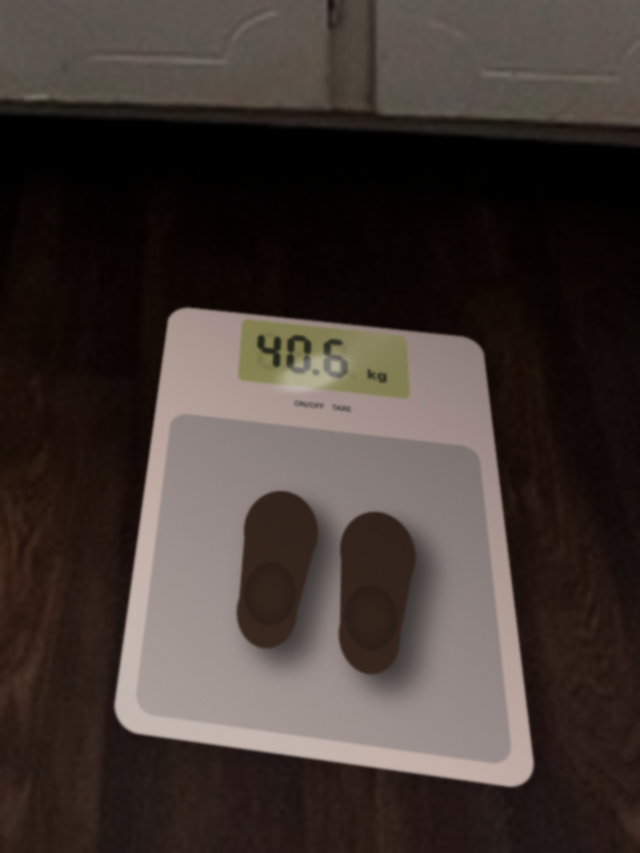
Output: **40.6** kg
